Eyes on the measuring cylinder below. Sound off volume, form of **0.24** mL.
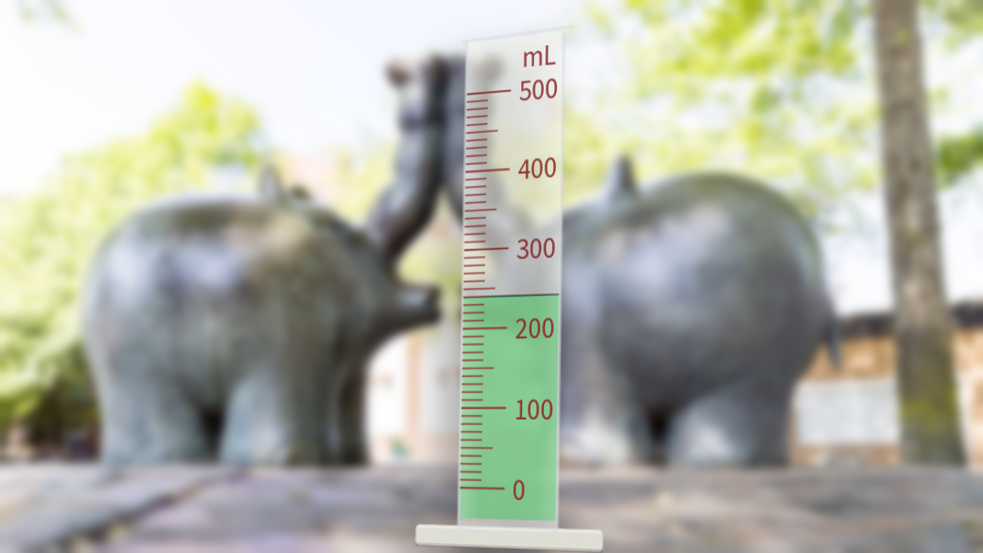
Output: **240** mL
